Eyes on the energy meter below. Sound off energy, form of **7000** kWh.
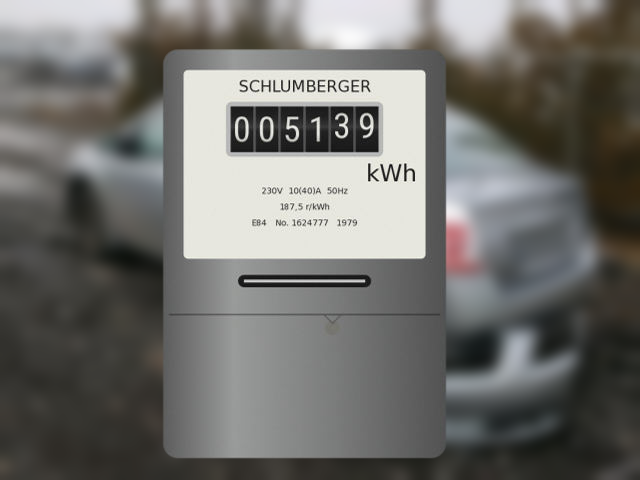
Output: **5139** kWh
